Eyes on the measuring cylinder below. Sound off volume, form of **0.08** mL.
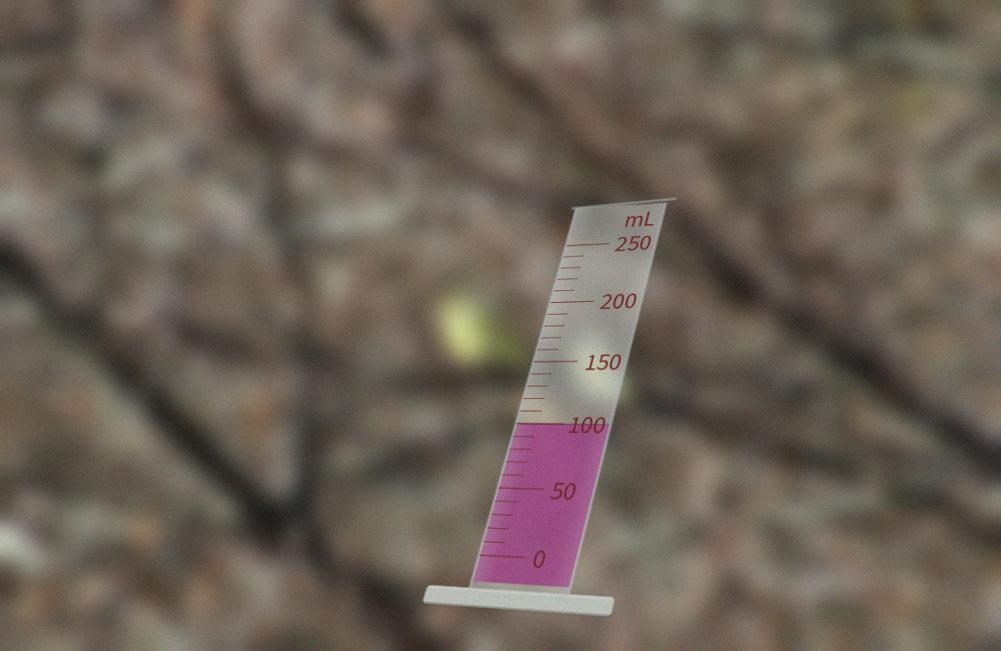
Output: **100** mL
